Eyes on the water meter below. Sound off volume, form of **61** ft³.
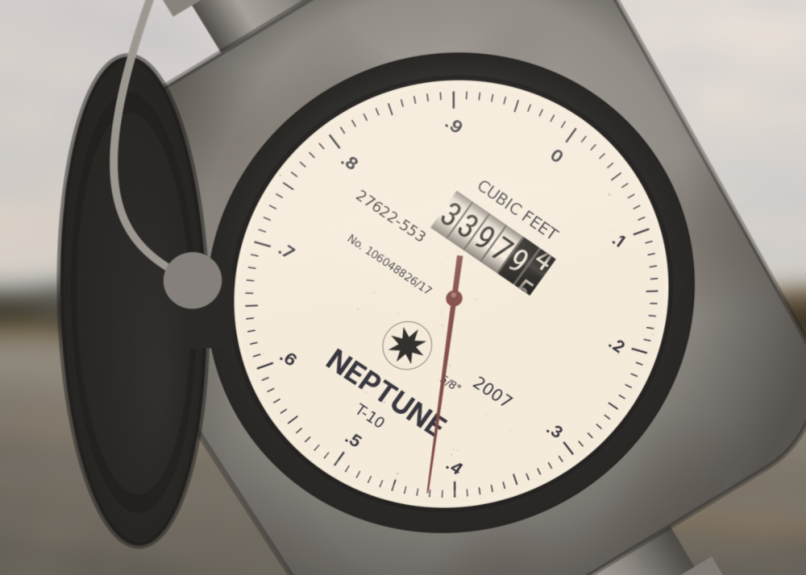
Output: **339794.42** ft³
